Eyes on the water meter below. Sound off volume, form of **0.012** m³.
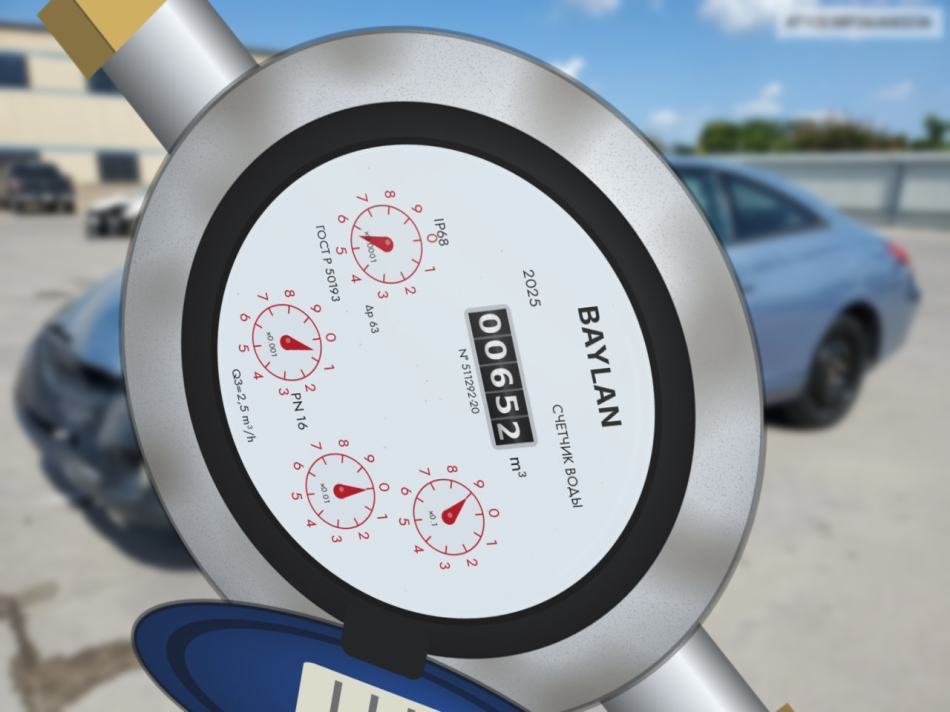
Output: **651.9005** m³
